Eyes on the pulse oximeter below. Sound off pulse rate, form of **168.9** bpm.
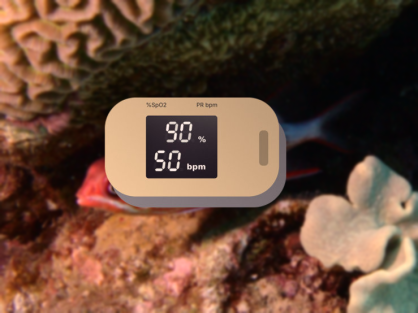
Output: **50** bpm
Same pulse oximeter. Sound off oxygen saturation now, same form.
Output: **90** %
